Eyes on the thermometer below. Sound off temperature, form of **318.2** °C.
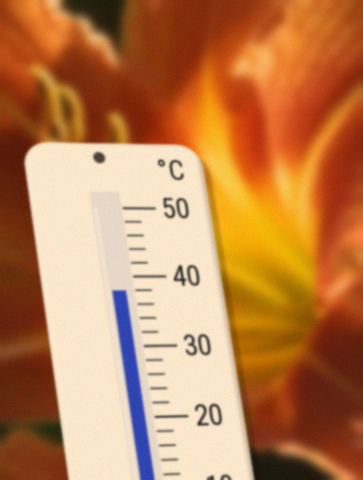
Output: **38** °C
